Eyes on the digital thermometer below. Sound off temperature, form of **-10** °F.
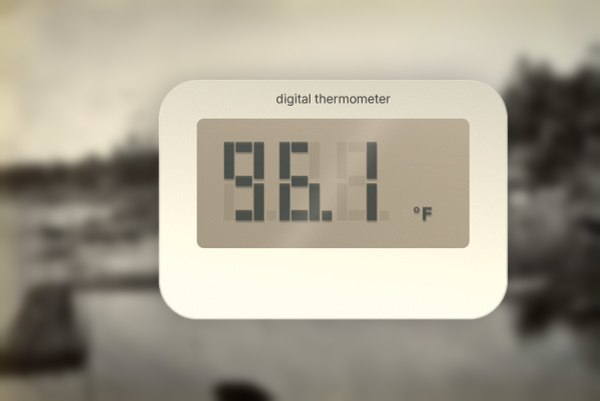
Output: **96.1** °F
